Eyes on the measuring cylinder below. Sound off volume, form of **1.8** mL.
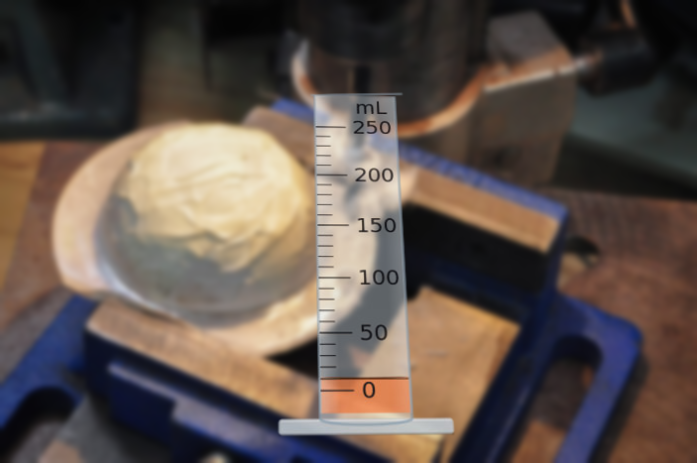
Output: **10** mL
